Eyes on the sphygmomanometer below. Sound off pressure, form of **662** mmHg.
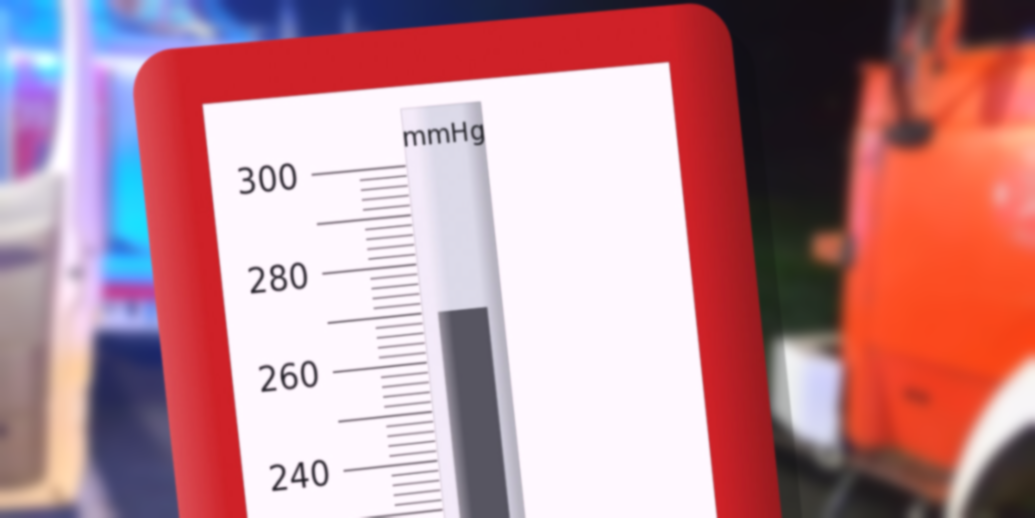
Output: **270** mmHg
